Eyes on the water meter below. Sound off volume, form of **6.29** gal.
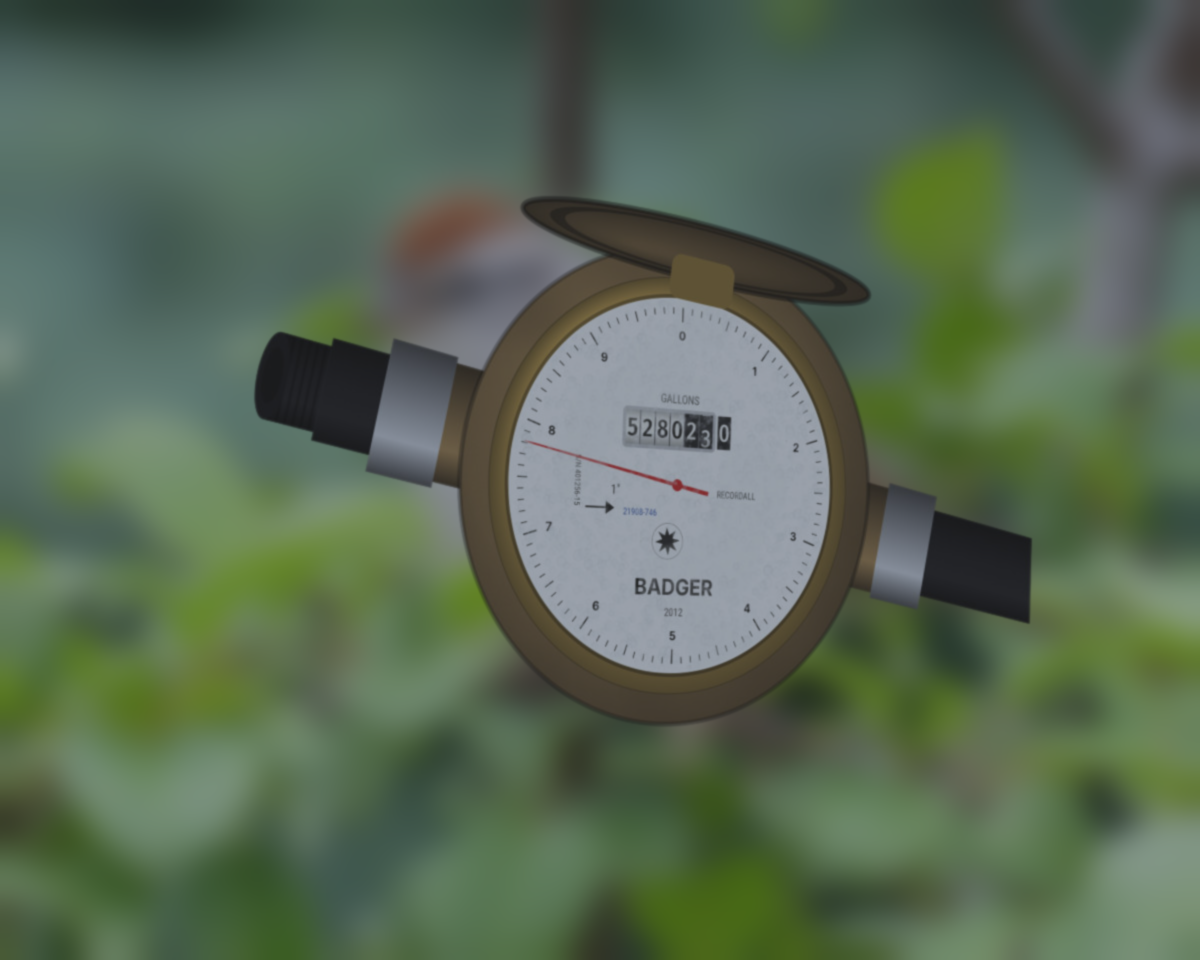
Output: **5280227.8** gal
